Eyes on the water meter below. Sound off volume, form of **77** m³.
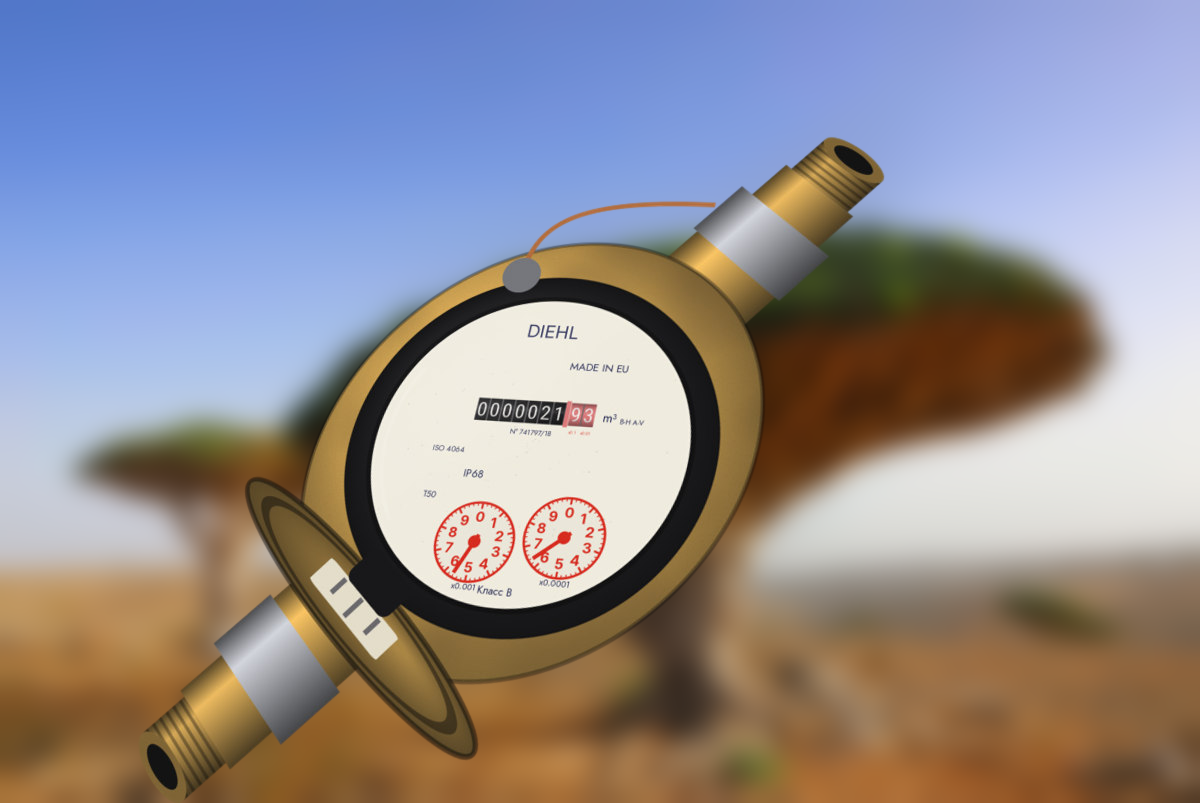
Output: **21.9356** m³
